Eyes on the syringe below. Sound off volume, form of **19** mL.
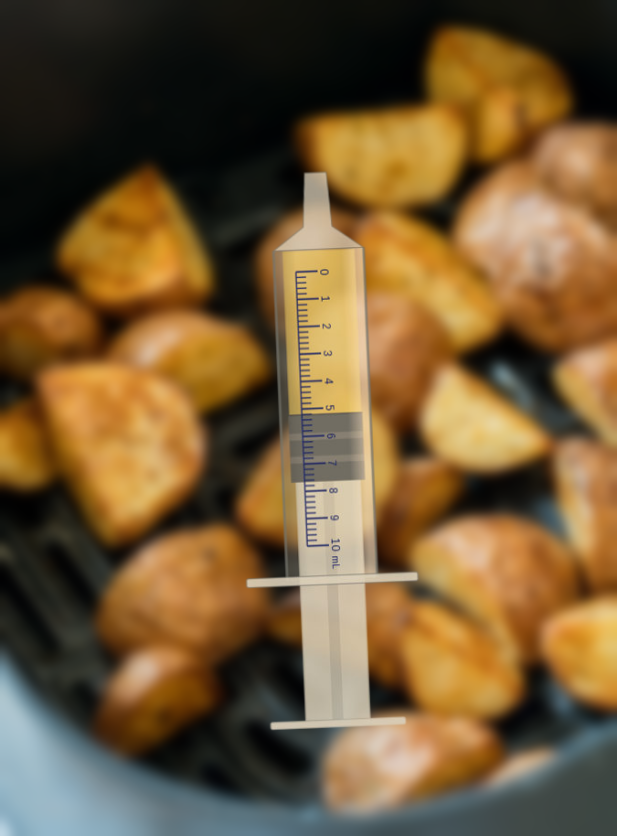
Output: **5.2** mL
